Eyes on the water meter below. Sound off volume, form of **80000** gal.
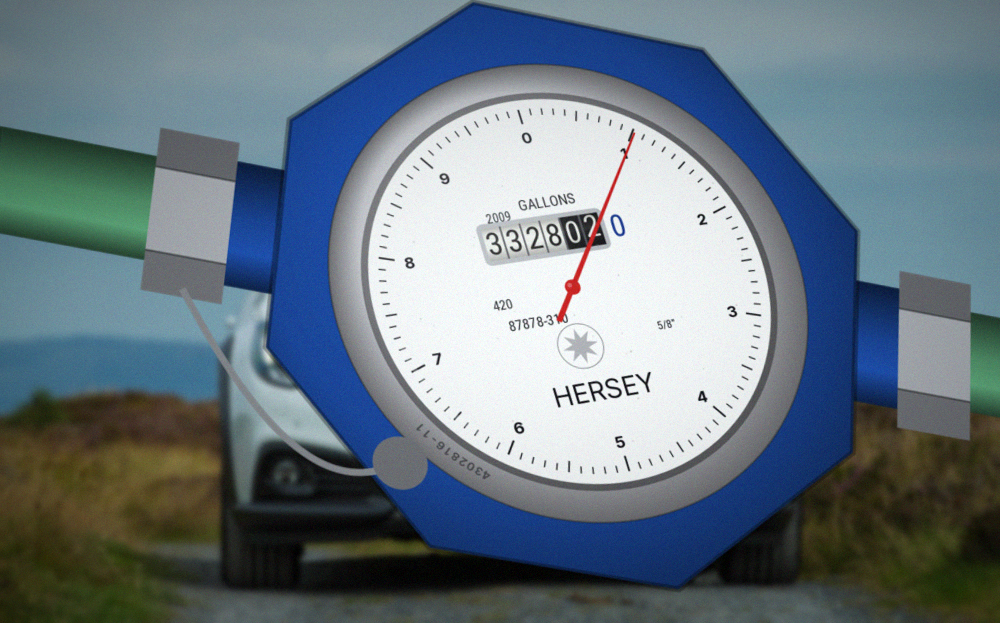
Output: **3328021.0** gal
